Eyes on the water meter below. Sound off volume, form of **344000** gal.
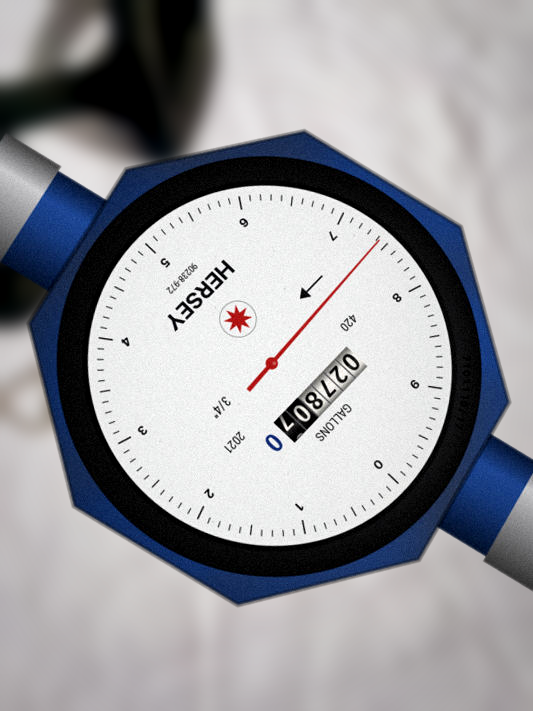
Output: **278067.4** gal
